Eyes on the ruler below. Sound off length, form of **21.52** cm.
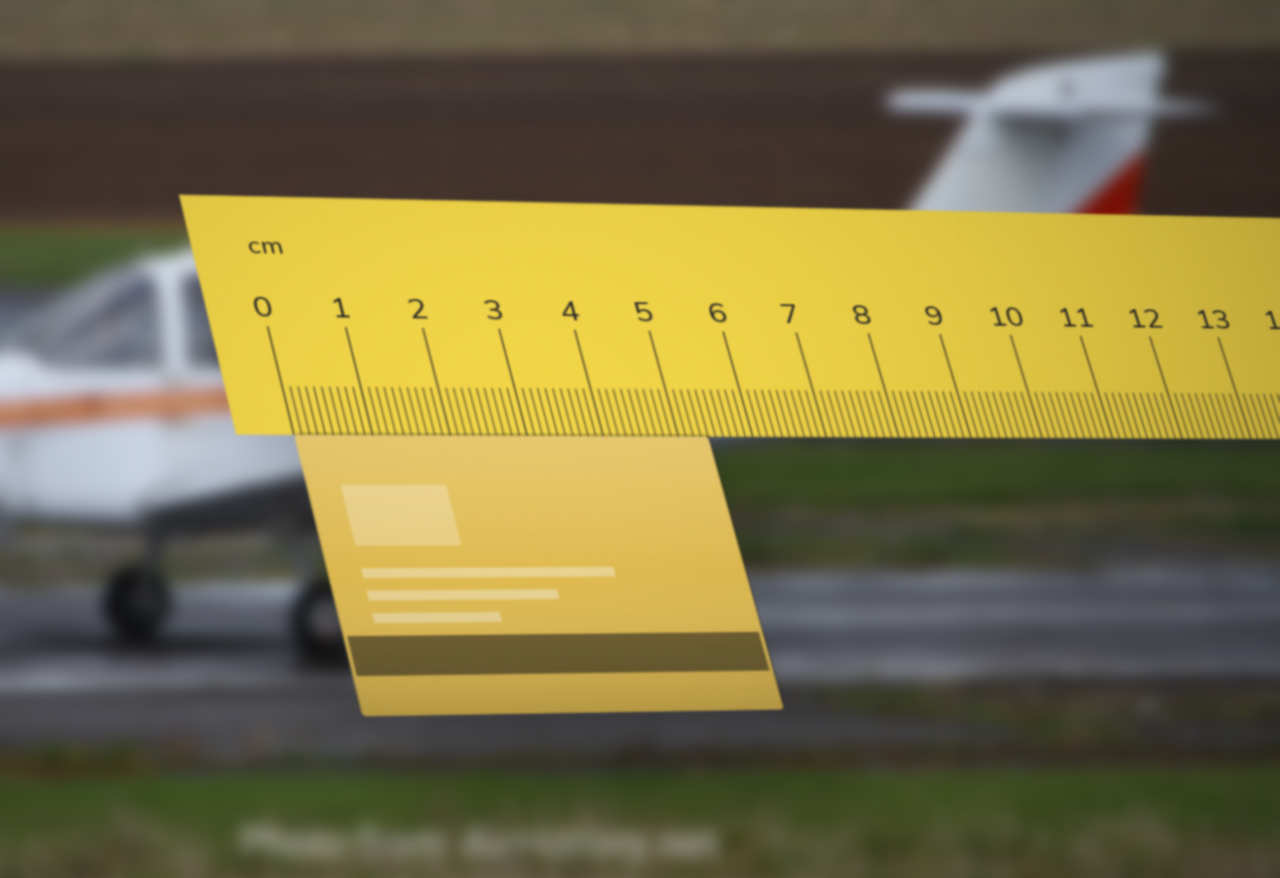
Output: **5.4** cm
